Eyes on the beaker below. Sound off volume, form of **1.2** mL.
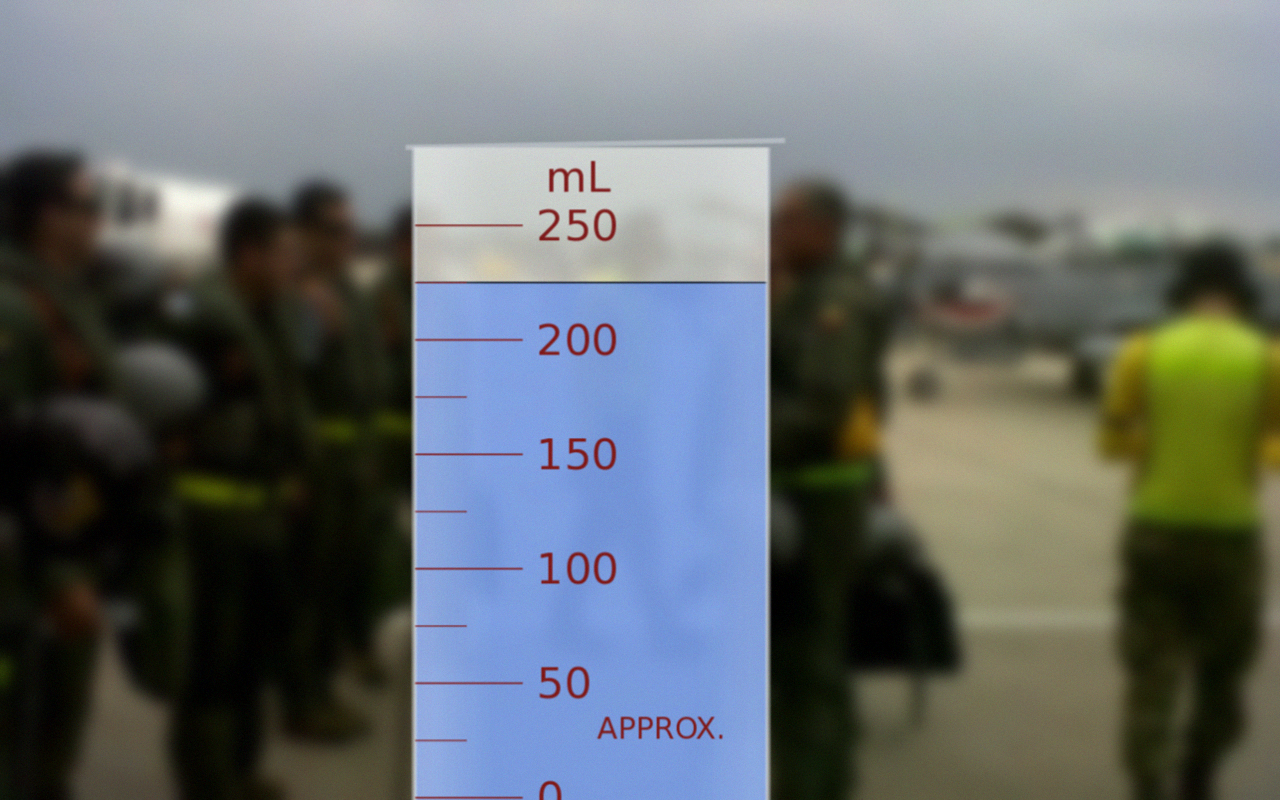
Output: **225** mL
